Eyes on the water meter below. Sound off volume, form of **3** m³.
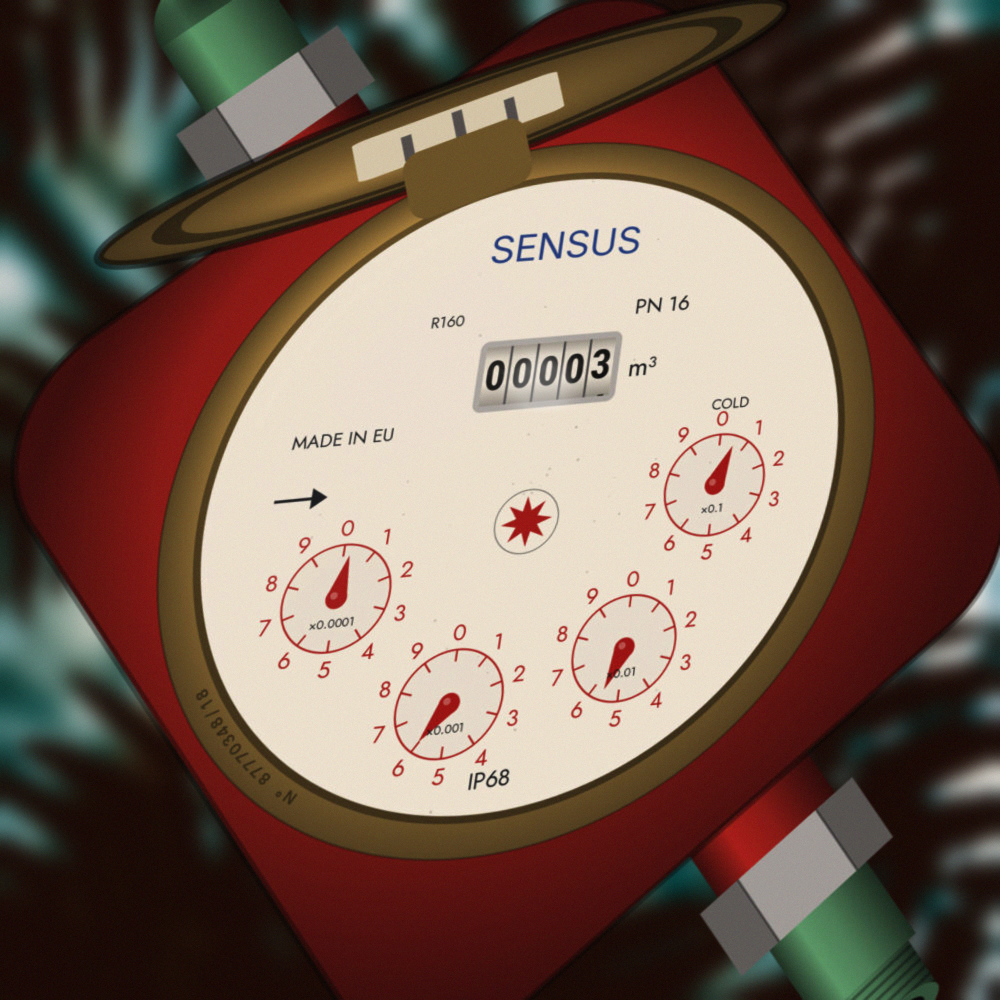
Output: **3.0560** m³
